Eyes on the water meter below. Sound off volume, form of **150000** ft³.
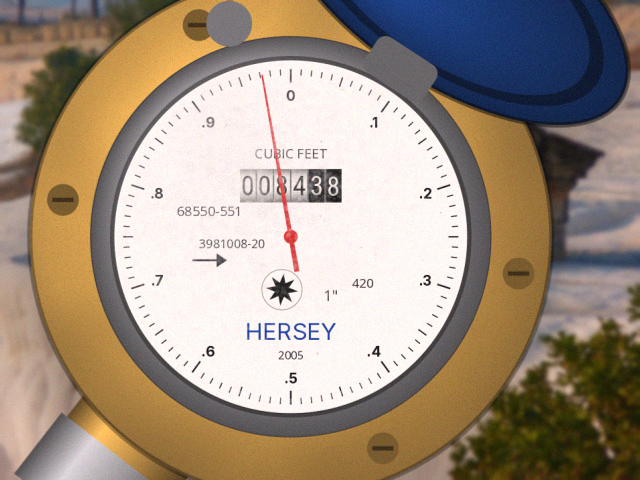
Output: **8437.97** ft³
